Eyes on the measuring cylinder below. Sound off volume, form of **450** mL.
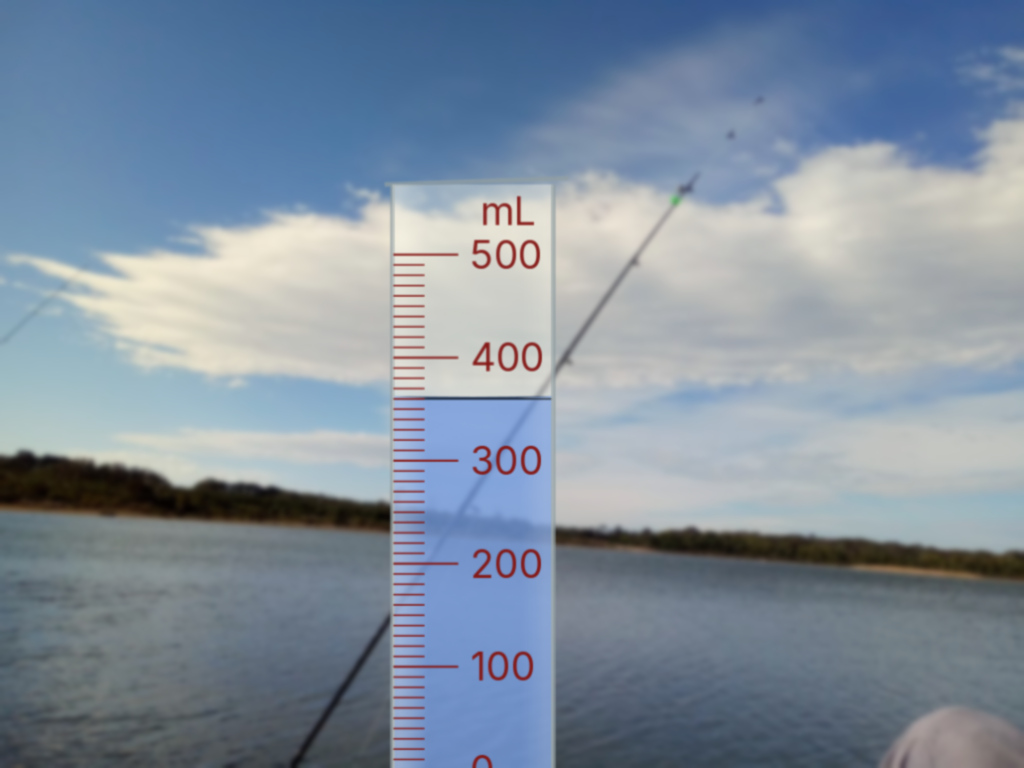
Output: **360** mL
